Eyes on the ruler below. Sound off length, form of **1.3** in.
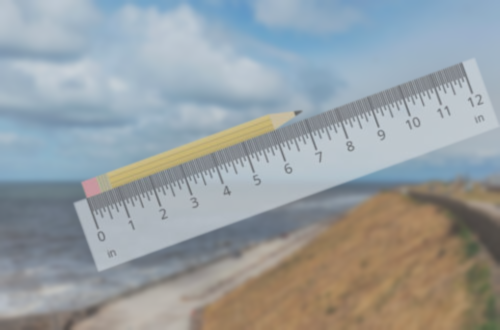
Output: **7** in
